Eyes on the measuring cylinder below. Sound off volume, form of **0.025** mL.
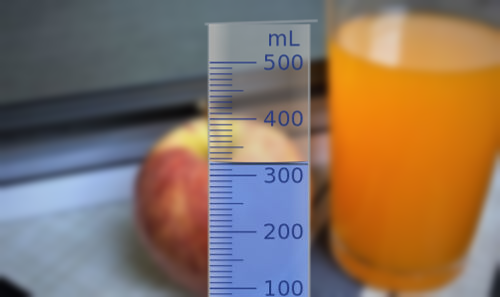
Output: **320** mL
